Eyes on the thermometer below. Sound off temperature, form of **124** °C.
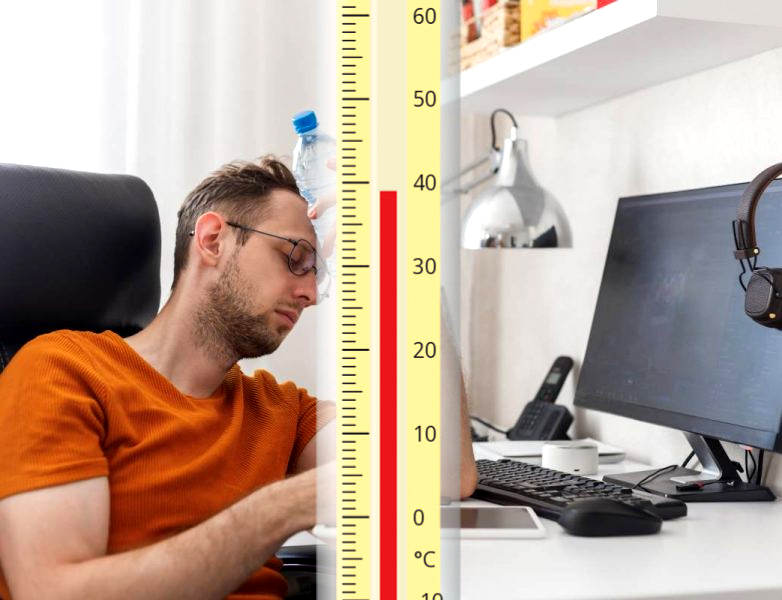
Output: **39** °C
